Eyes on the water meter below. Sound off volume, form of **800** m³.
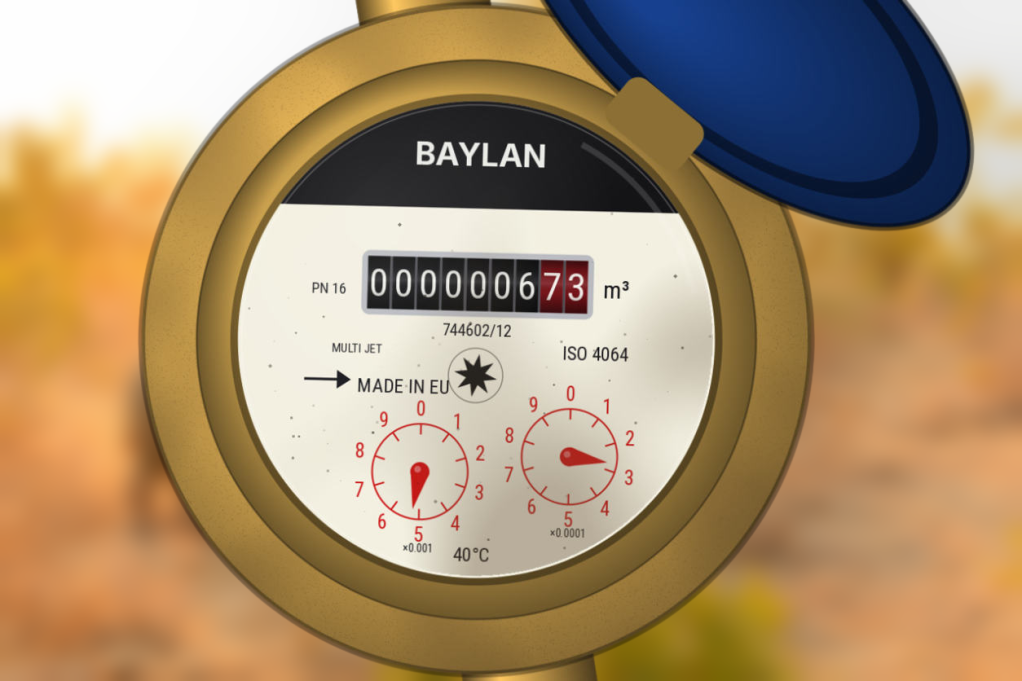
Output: **6.7352** m³
